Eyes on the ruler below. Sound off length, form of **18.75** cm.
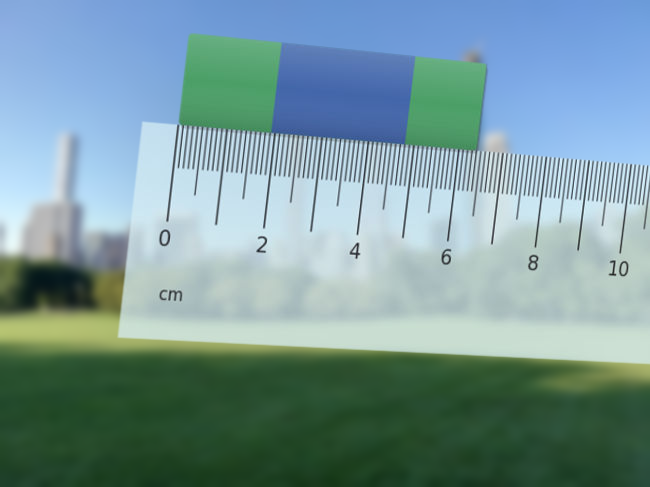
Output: **6.4** cm
